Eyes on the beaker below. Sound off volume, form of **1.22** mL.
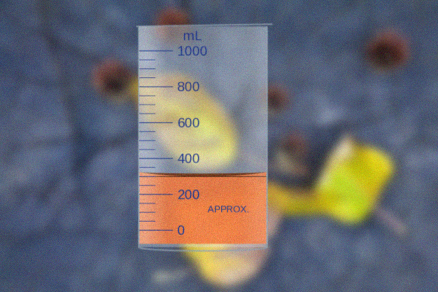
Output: **300** mL
